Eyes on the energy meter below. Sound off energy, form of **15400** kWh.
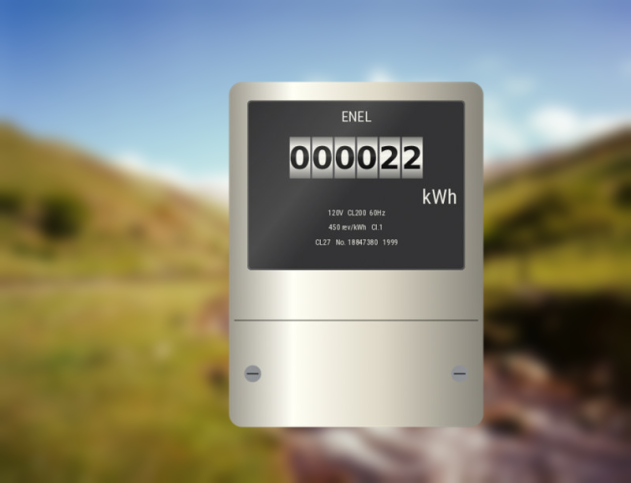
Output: **22** kWh
